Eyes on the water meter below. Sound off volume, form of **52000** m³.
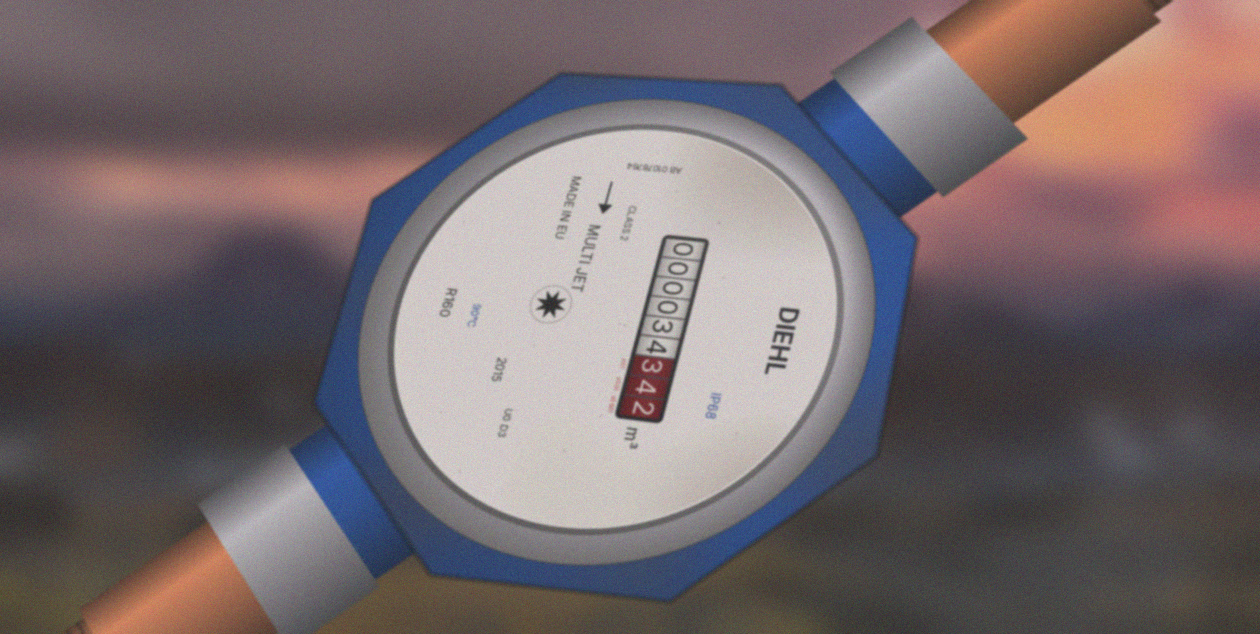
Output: **34.342** m³
